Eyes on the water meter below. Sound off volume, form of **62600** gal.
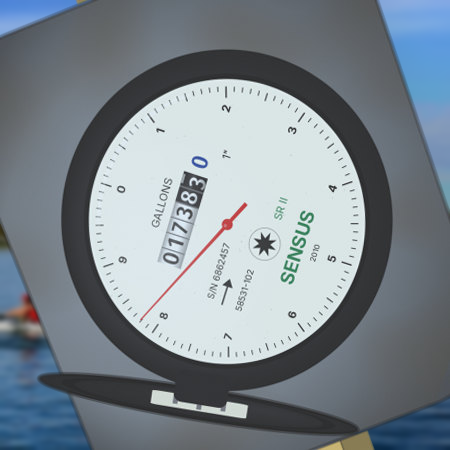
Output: **173828.2** gal
